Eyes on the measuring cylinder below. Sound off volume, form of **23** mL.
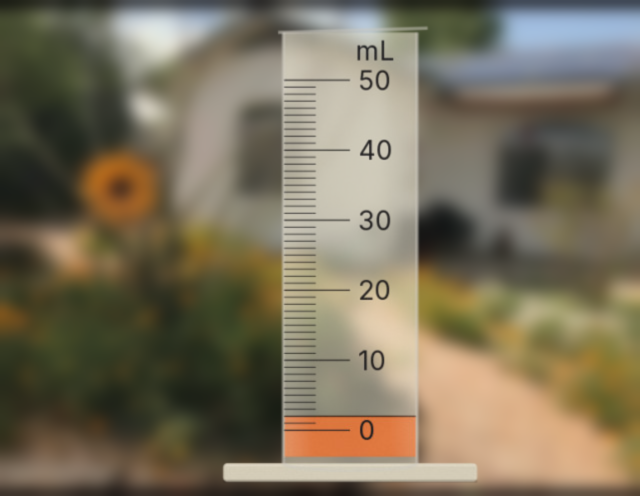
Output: **2** mL
